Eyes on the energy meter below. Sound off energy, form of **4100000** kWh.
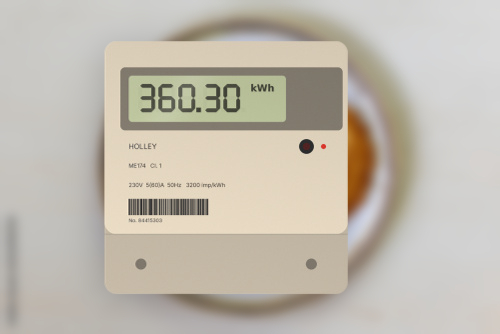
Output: **360.30** kWh
